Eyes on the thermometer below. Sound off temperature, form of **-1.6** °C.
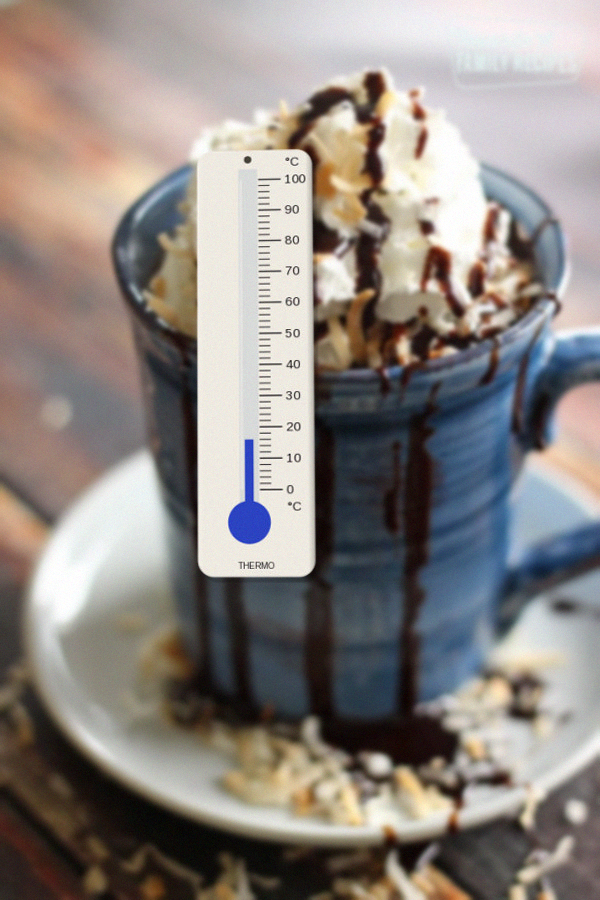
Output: **16** °C
